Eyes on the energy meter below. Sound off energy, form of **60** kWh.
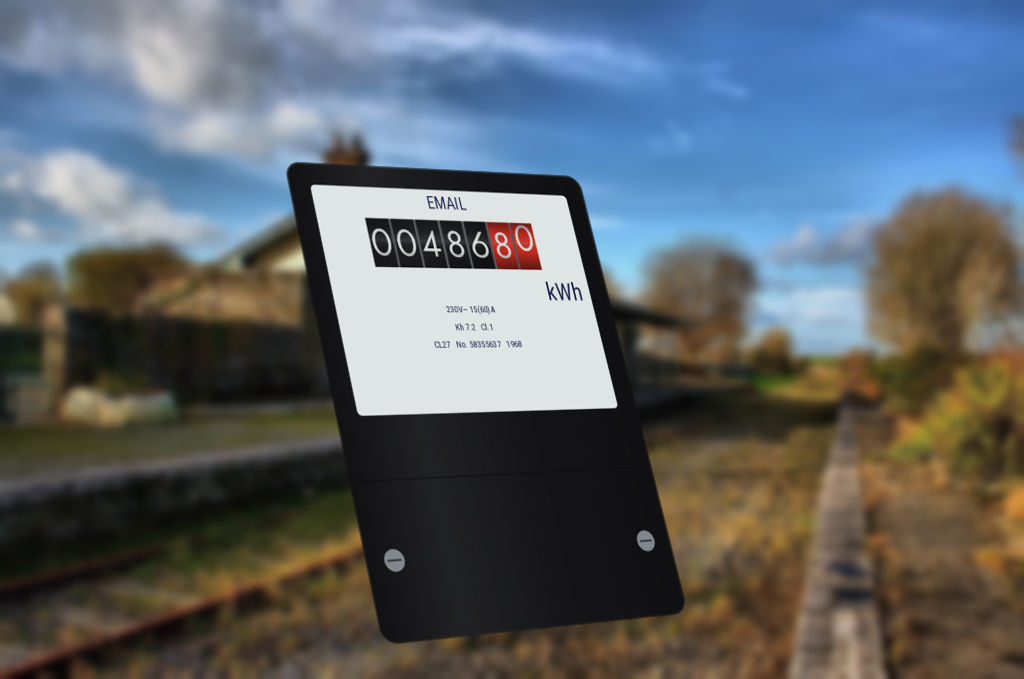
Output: **486.80** kWh
